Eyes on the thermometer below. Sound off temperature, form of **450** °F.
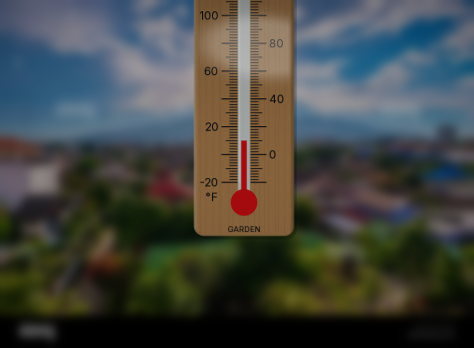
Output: **10** °F
